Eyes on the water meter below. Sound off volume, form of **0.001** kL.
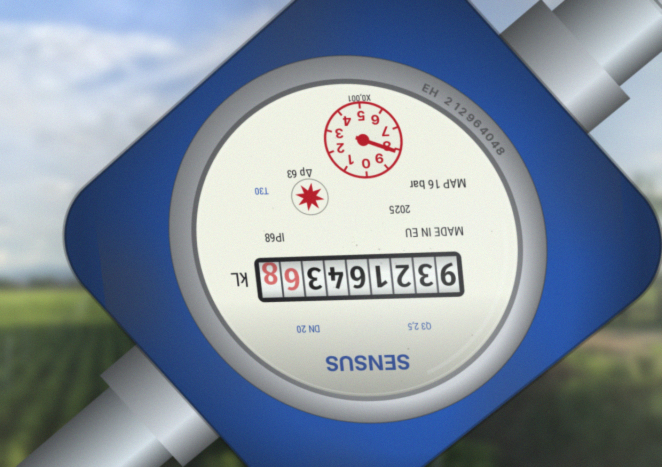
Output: **9321643.678** kL
